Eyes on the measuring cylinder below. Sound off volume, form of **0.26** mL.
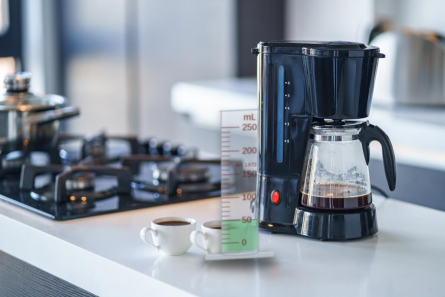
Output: **50** mL
